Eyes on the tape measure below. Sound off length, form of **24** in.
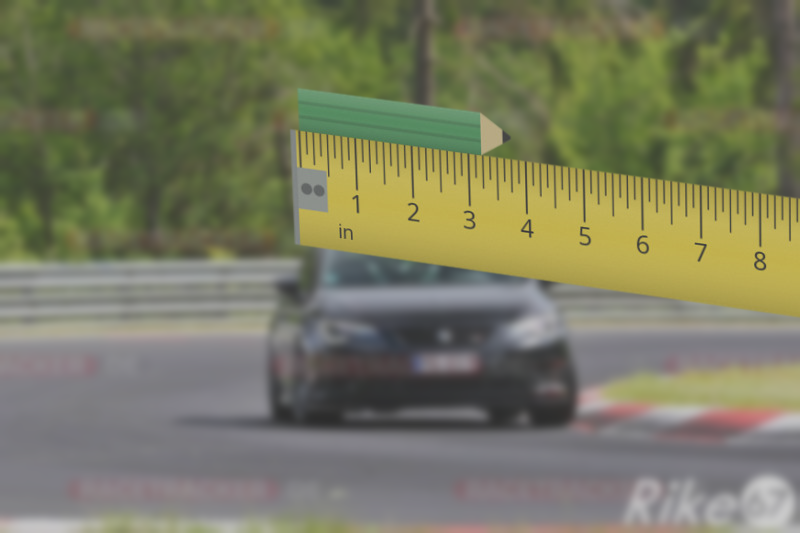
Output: **3.75** in
